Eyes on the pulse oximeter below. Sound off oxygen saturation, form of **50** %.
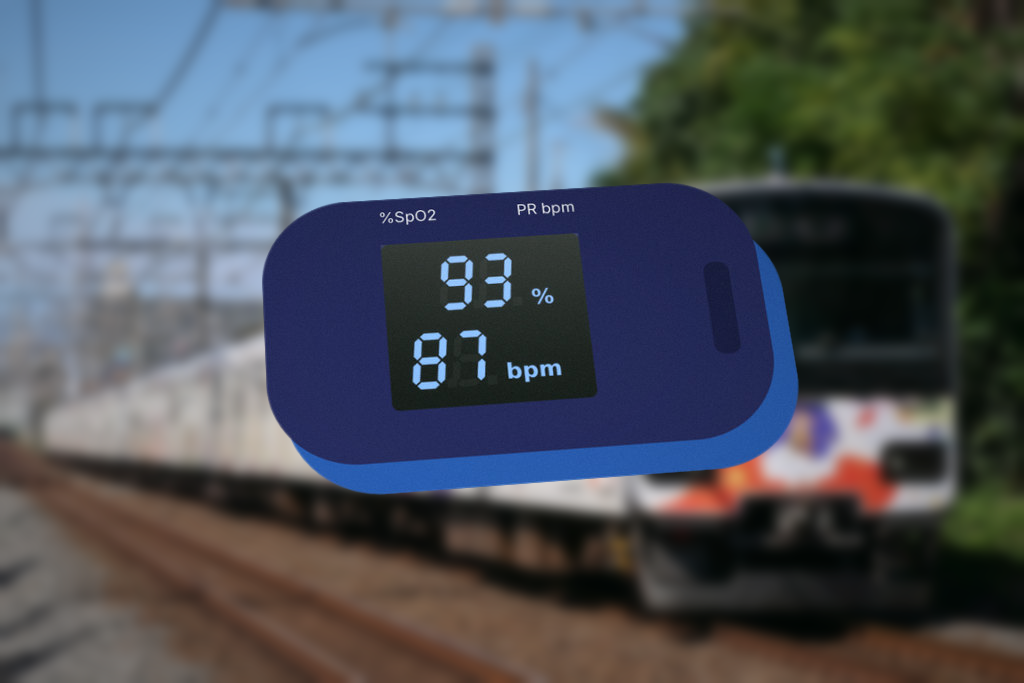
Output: **93** %
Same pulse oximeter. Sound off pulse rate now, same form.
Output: **87** bpm
